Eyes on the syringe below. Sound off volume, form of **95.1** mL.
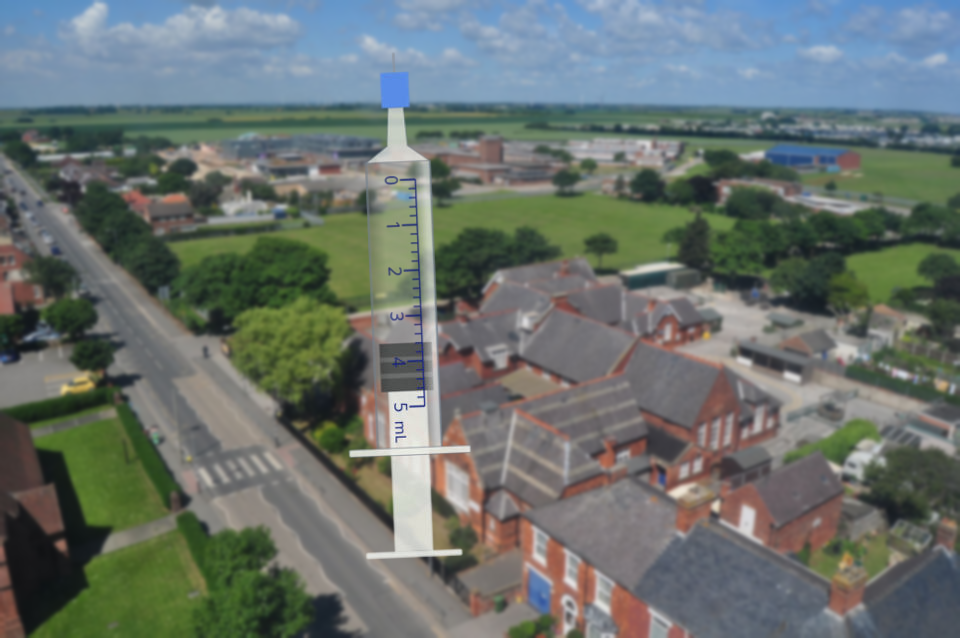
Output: **3.6** mL
